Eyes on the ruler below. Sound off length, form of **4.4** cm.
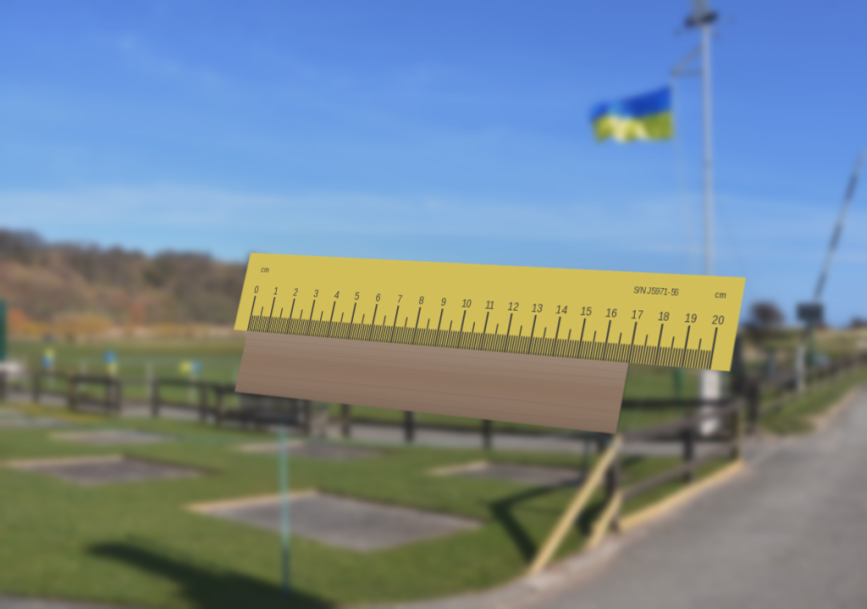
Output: **17** cm
